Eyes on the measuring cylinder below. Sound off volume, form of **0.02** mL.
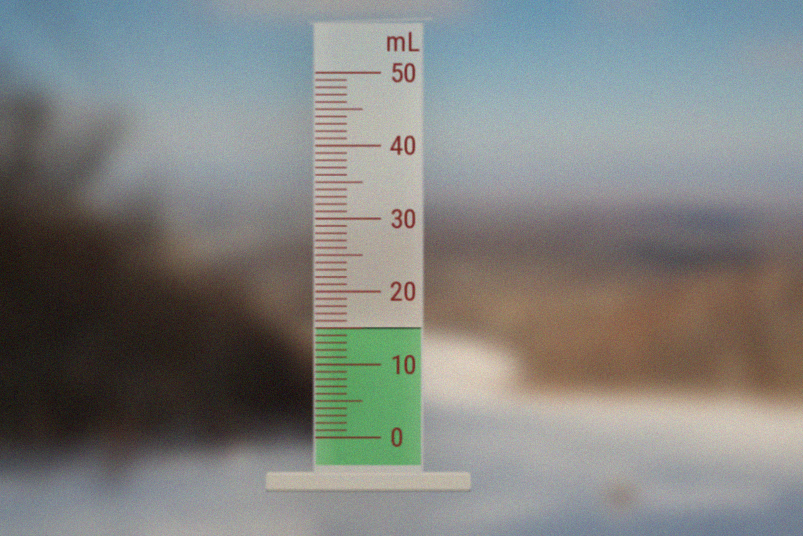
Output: **15** mL
